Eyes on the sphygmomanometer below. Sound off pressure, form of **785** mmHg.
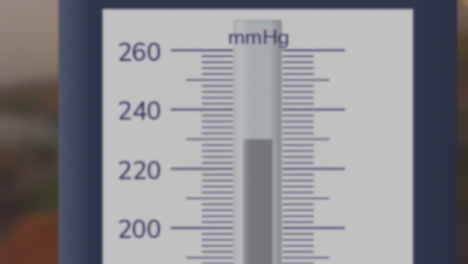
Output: **230** mmHg
